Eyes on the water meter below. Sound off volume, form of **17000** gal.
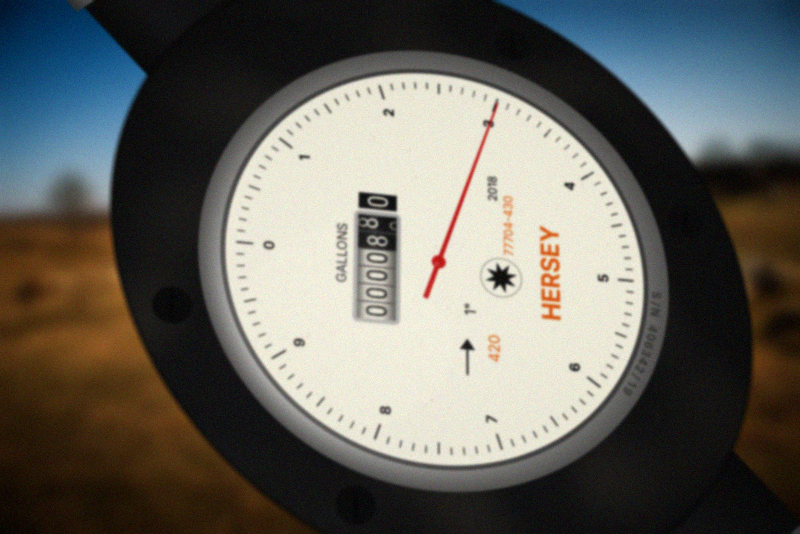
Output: **883.0** gal
